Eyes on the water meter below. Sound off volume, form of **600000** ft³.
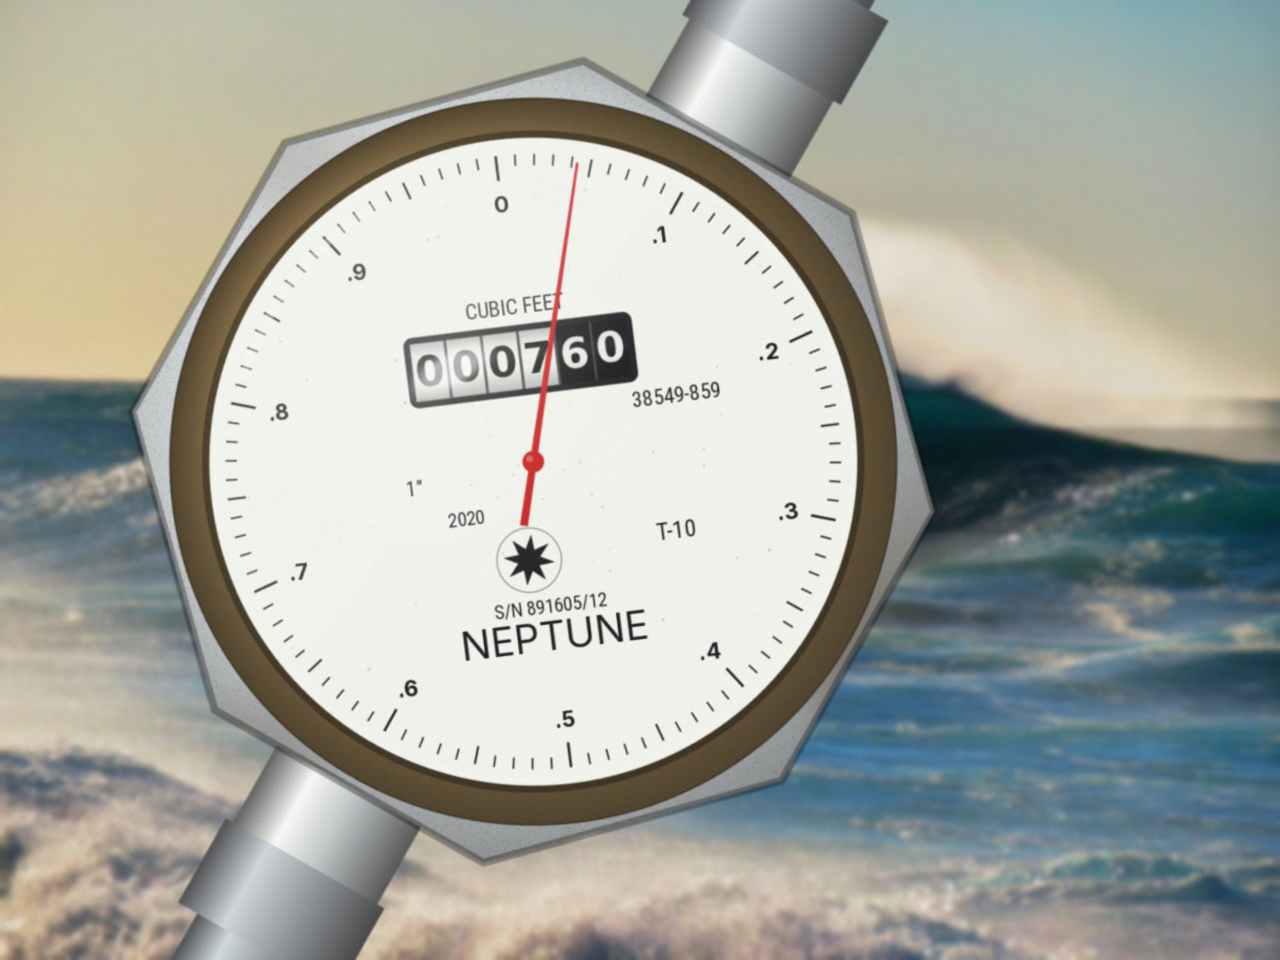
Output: **760.04** ft³
